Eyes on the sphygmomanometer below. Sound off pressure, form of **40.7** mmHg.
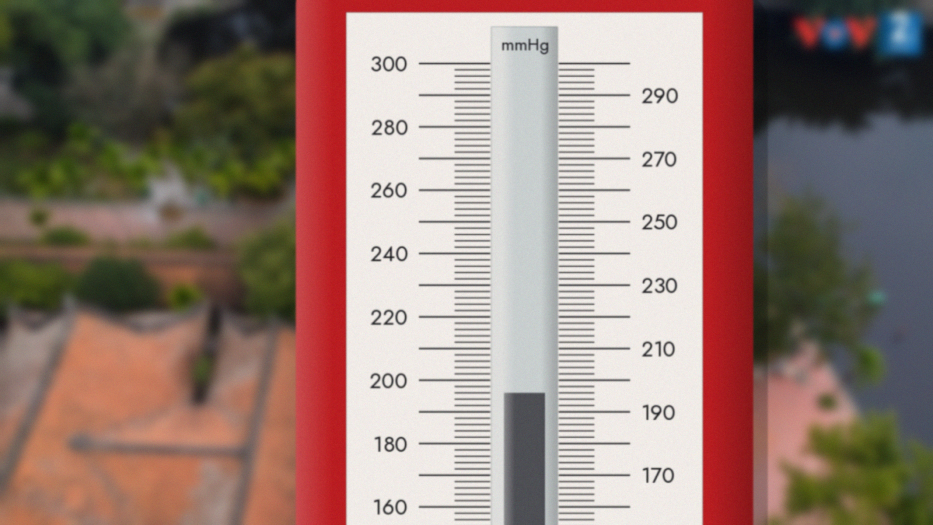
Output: **196** mmHg
